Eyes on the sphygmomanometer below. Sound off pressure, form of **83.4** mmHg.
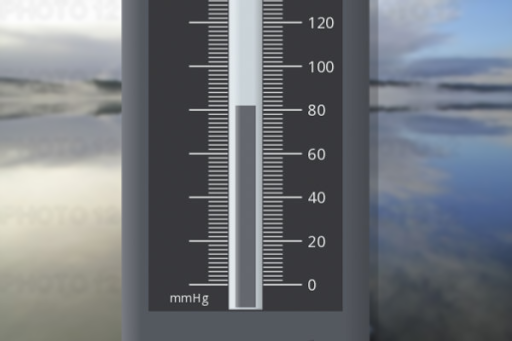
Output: **82** mmHg
